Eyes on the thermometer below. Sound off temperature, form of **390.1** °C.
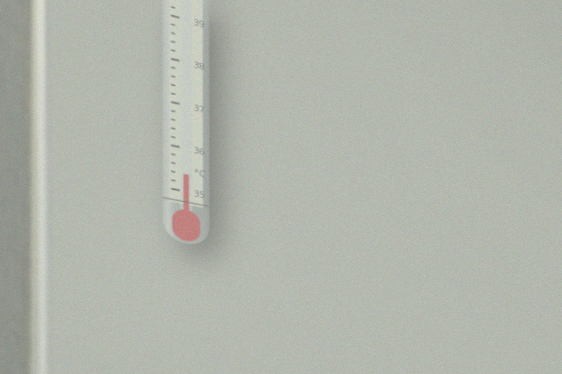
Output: **35.4** °C
